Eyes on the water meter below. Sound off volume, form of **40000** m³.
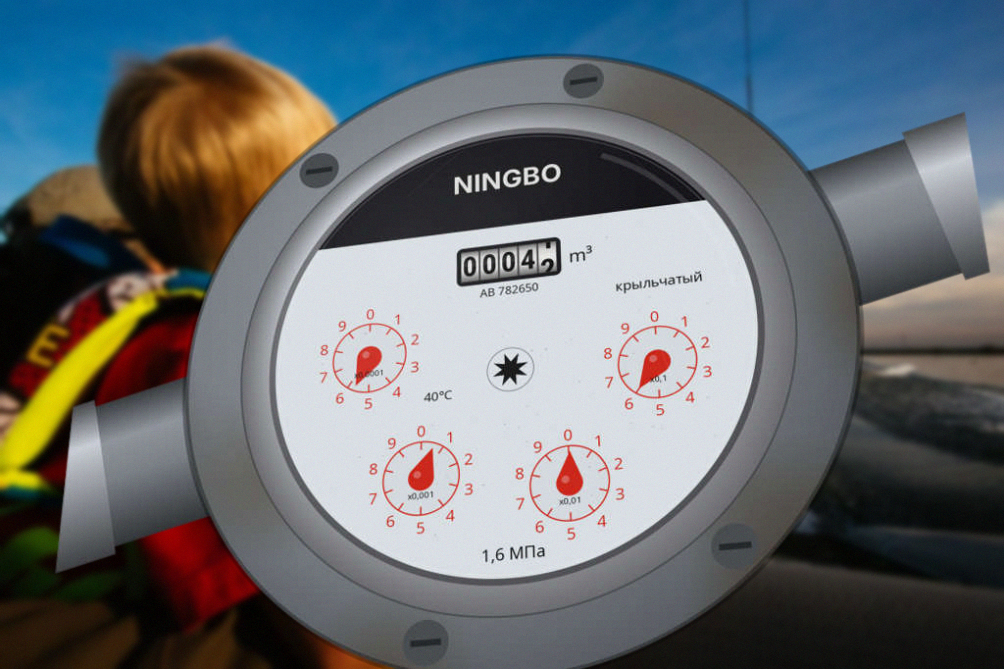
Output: **41.6005** m³
